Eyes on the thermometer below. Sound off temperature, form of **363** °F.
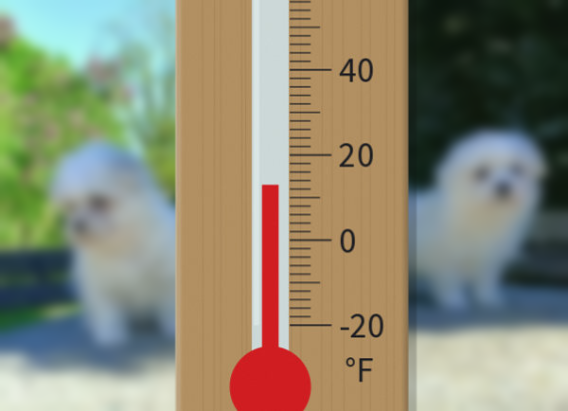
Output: **13** °F
